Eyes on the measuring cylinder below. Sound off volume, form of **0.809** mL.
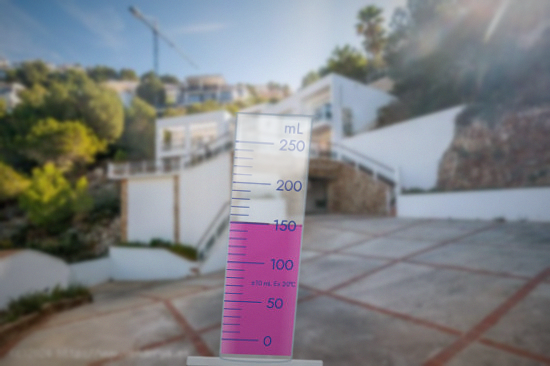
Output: **150** mL
